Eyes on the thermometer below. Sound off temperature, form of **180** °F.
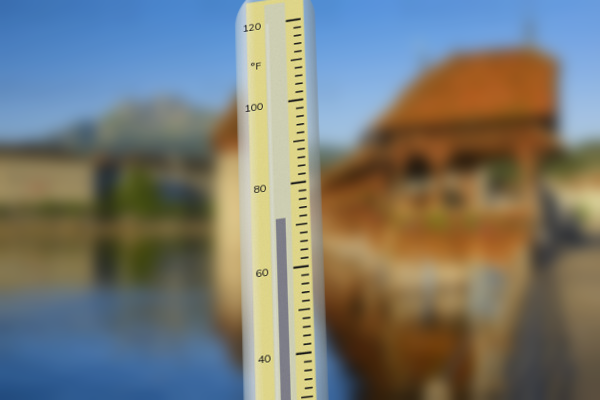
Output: **72** °F
